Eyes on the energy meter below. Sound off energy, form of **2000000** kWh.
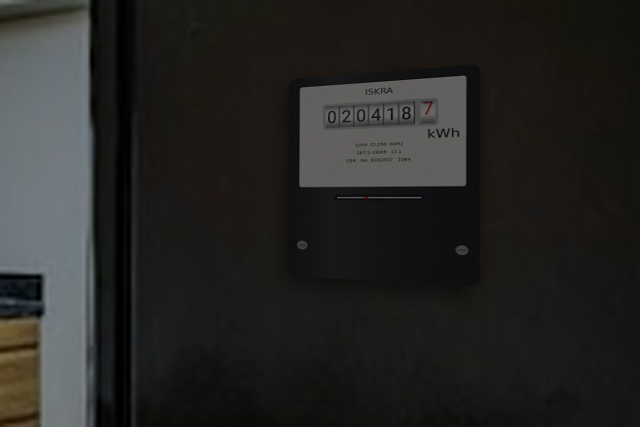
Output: **20418.7** kWh
